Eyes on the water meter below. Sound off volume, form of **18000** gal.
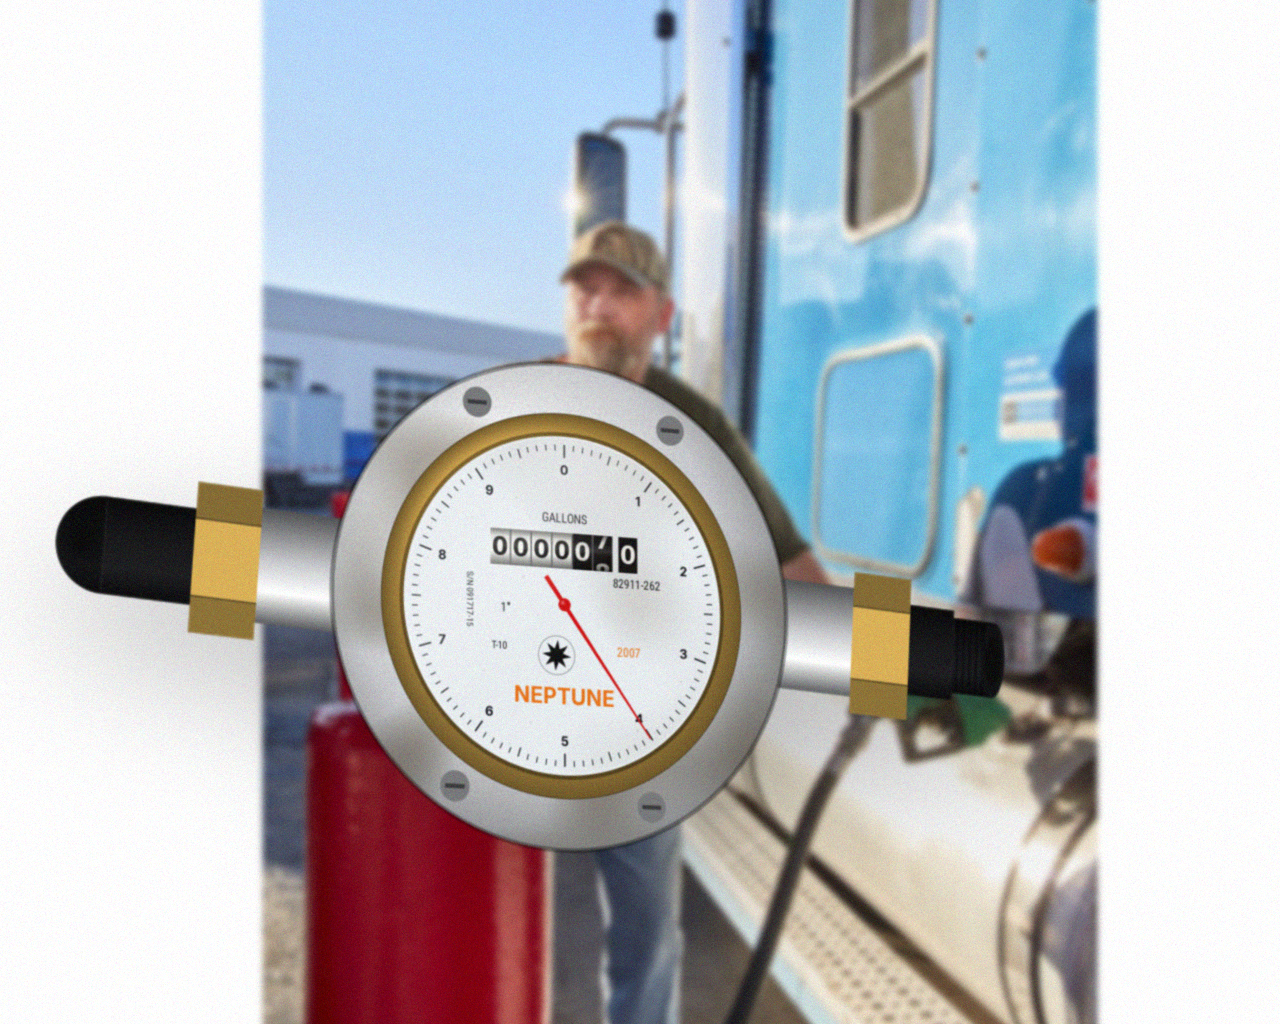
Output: **74.0** gal
